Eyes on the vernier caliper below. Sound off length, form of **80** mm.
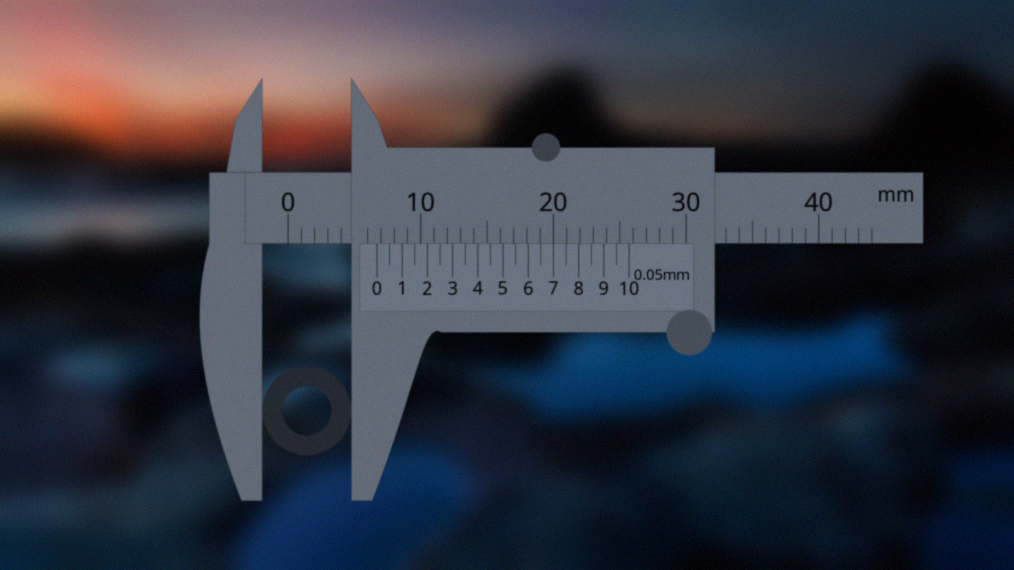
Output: **6.7** mm
